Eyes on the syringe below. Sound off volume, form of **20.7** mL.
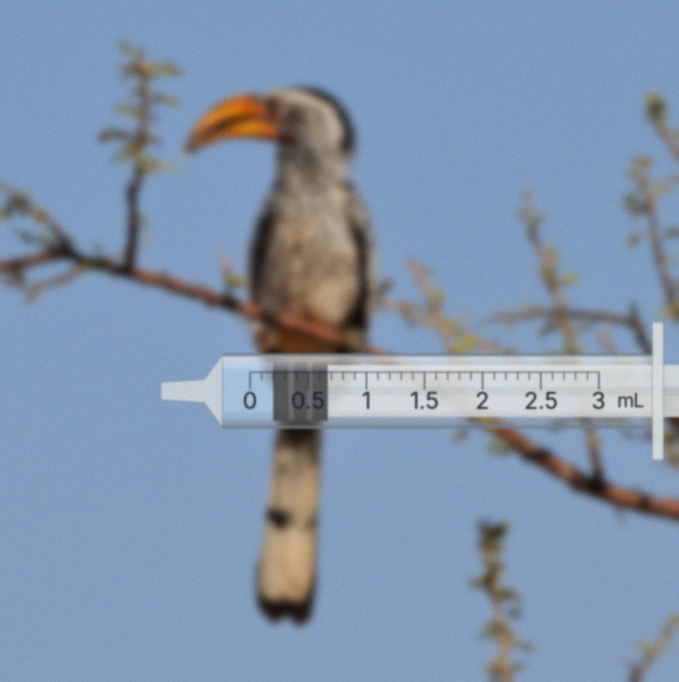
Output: **0.2** mL
